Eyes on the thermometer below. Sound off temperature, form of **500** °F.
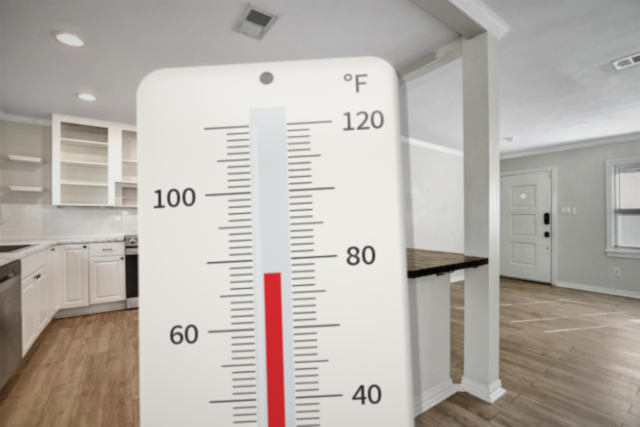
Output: **76** °F
